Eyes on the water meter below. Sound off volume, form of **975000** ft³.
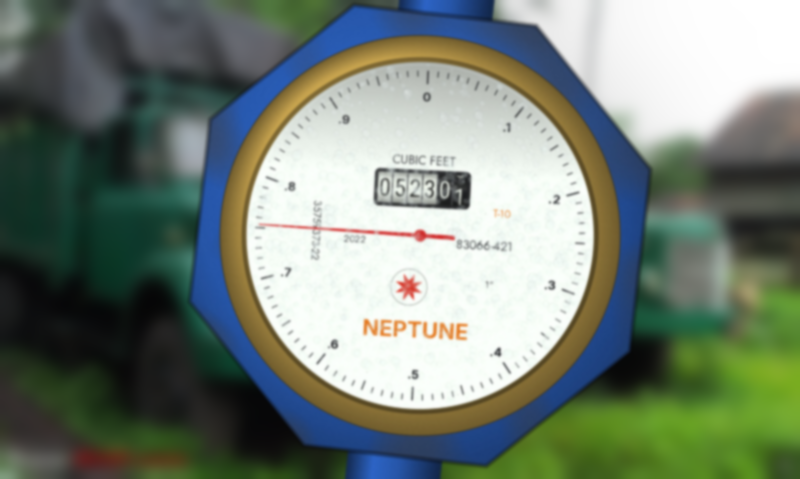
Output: **52300.75** ft³
